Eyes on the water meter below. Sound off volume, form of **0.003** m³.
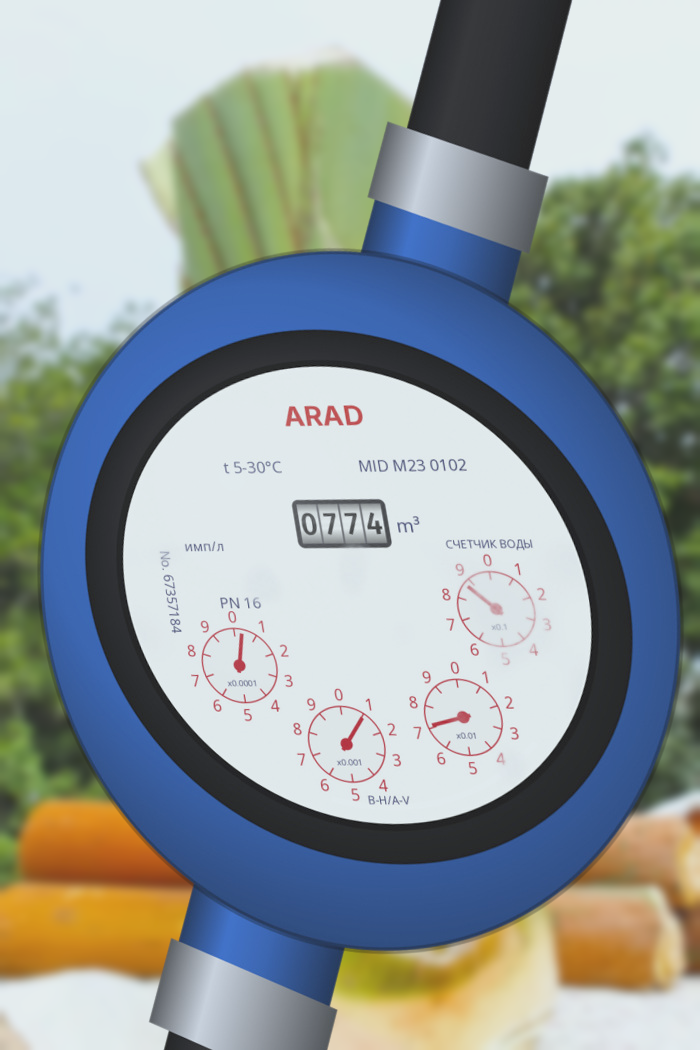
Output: **774.8710** m³
